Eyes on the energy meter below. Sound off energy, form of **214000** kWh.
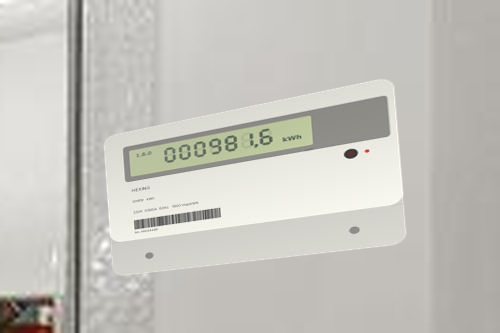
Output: **981.6** kWh
